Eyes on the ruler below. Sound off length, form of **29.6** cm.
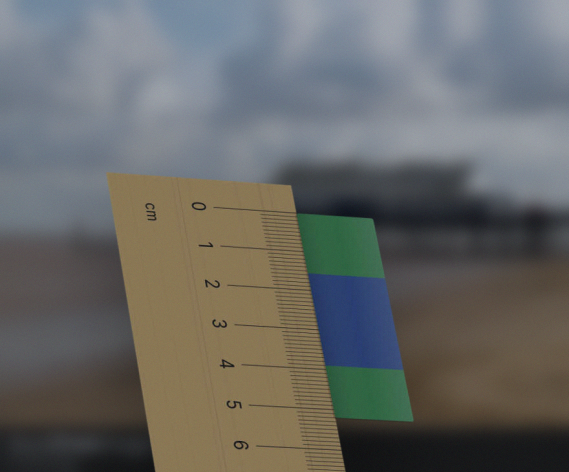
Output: **5.2** cm
